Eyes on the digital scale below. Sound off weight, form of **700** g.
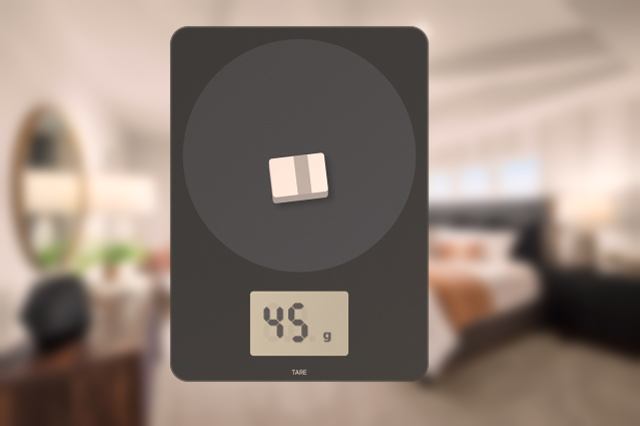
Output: **45** g
